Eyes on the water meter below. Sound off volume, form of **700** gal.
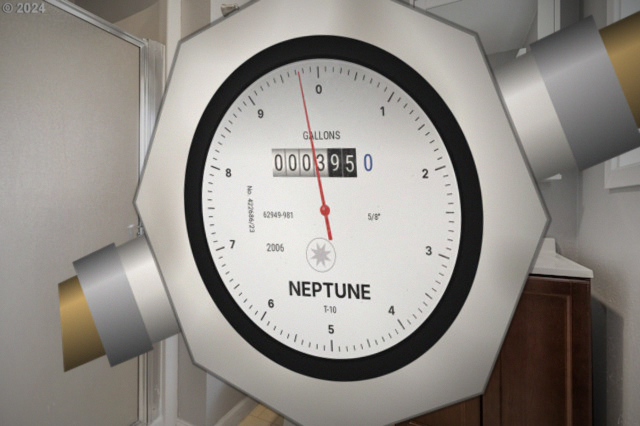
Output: **3949.7** gal
